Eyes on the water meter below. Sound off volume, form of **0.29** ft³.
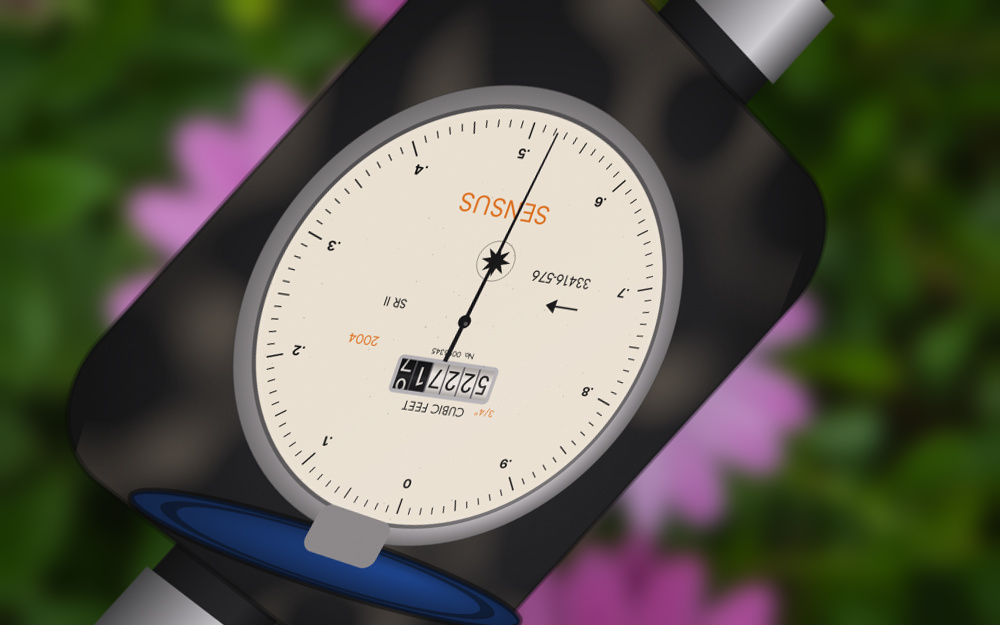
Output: **522716.52** ft³
